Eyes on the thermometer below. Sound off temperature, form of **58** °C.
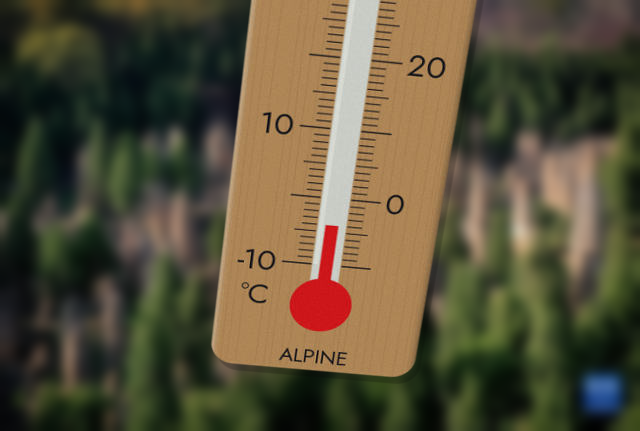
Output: **-4** °C
